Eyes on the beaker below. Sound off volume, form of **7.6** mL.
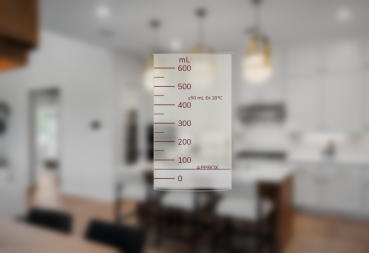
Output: **50** mL
